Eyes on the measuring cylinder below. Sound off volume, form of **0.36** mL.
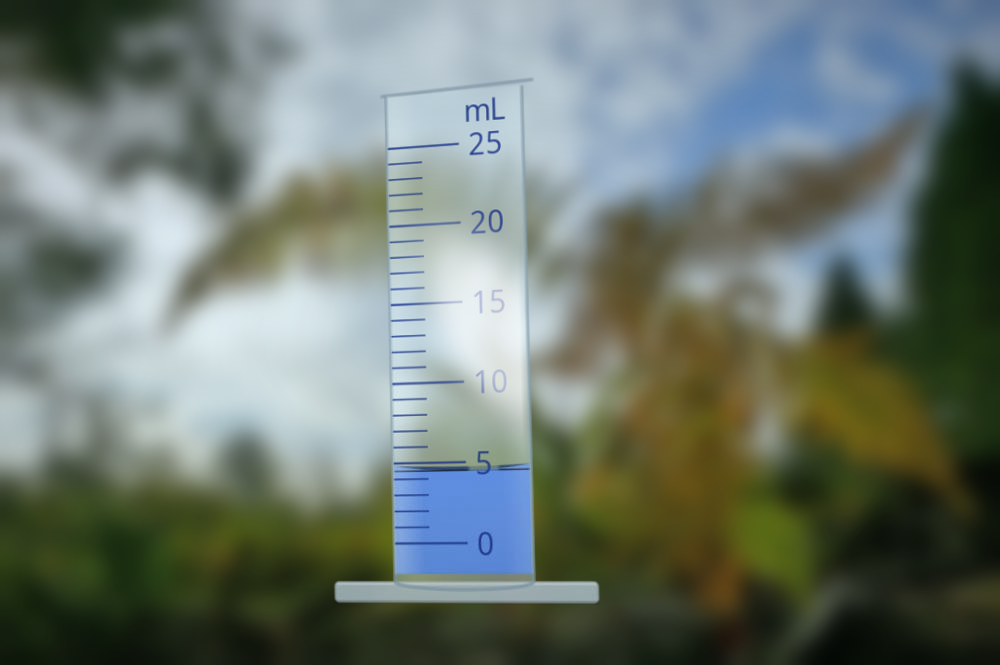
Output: **4.5** mL
